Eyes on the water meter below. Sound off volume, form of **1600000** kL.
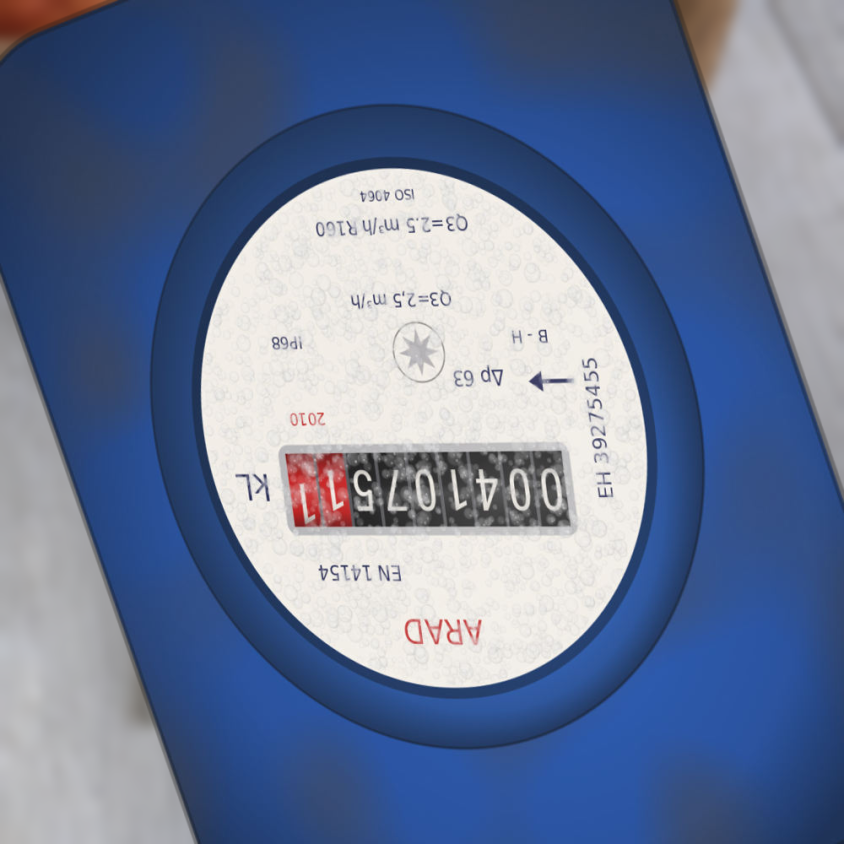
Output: **41075.11** kL
